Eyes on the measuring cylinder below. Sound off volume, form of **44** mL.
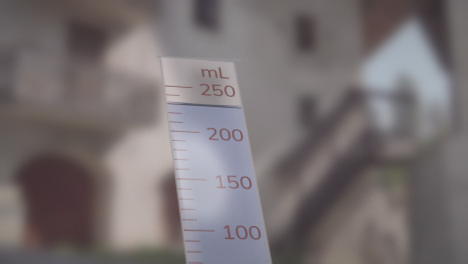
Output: **230** mL
